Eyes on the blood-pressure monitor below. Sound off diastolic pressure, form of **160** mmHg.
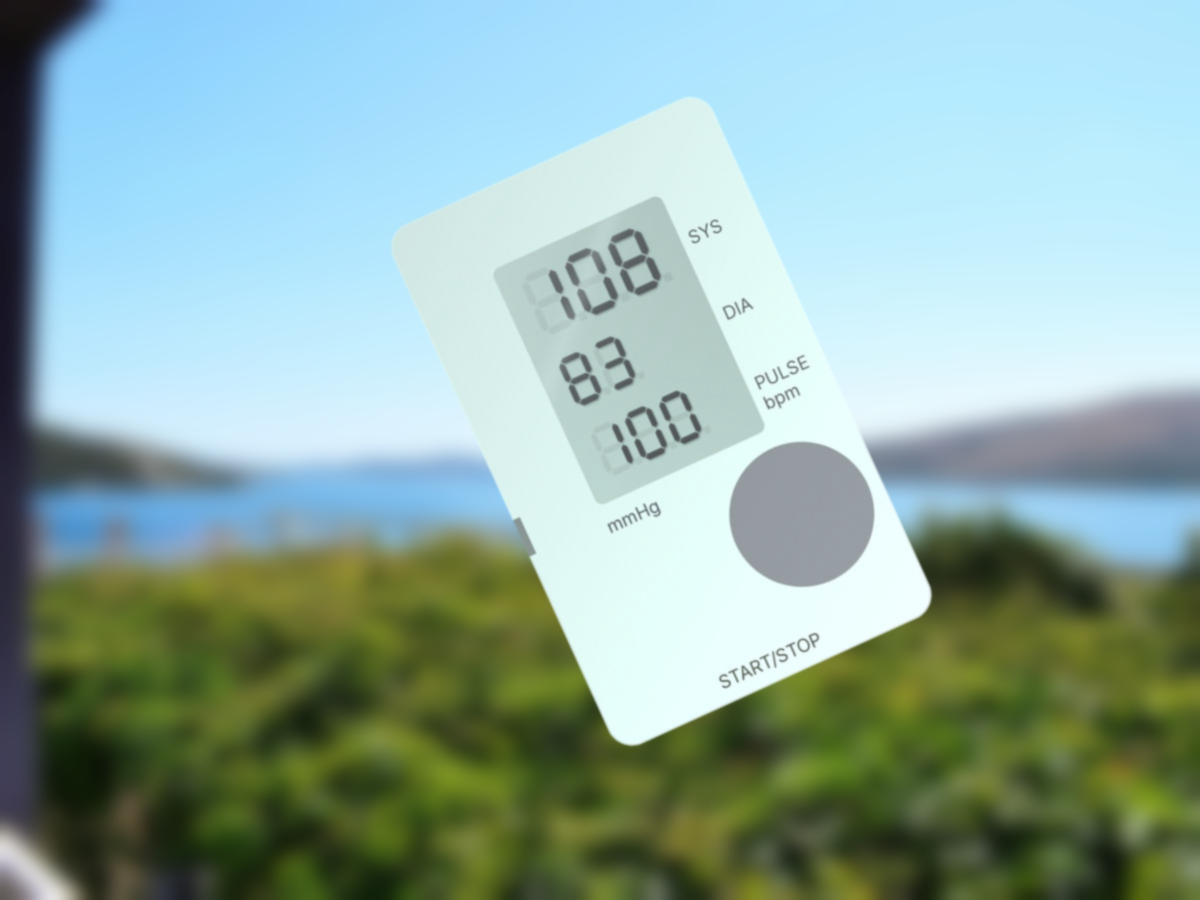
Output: **83** mmHg
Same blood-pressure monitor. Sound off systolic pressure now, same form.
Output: **108** mmHg
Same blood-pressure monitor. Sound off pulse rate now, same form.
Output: **100** bpm
